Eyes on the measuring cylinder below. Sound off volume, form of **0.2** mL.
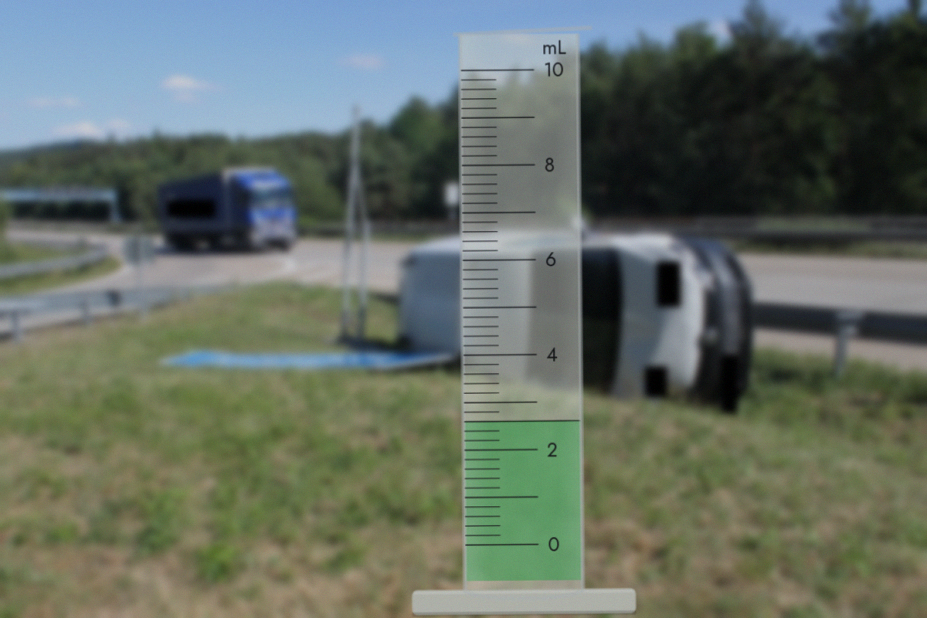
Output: **2.6** mL
